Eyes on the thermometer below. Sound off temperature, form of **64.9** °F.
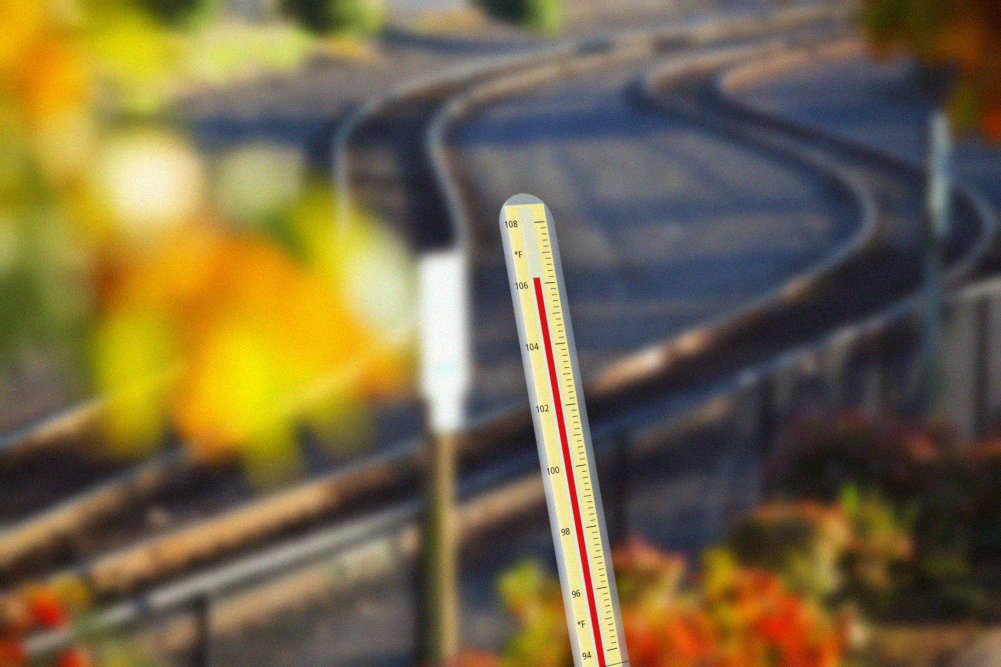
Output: **106.2** °F
